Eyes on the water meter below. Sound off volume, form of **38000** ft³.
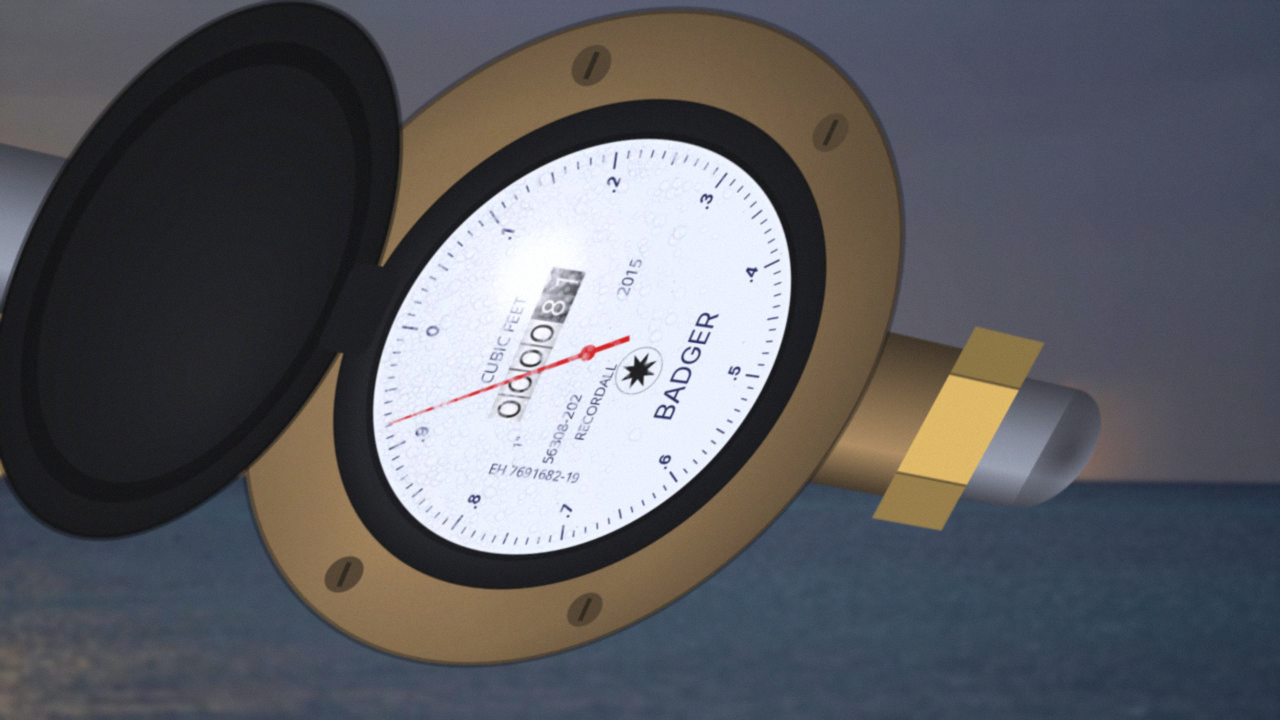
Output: **80.92** ft³
